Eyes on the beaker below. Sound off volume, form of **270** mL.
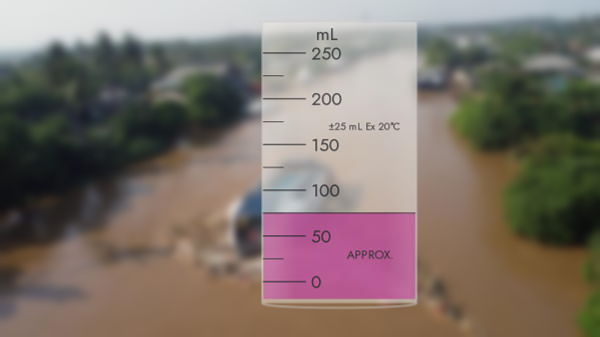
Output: **75** mL
